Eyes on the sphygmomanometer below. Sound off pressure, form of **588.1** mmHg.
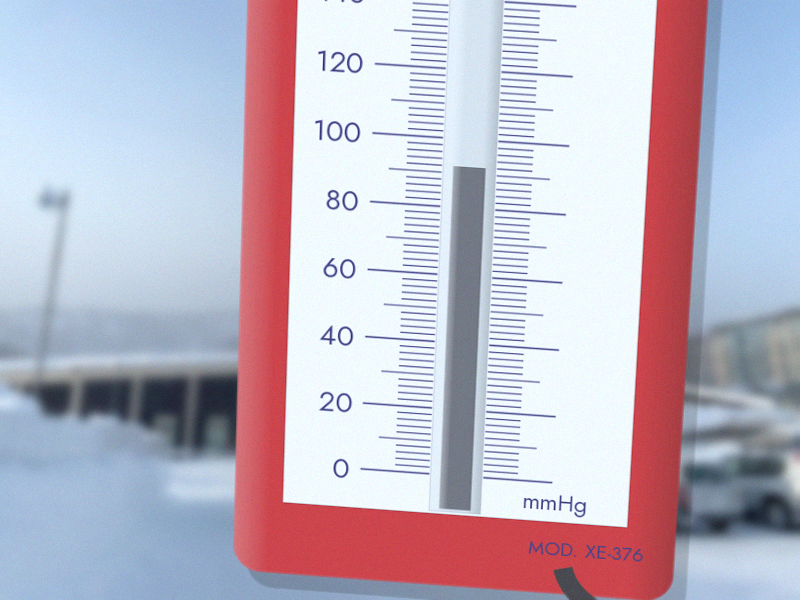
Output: **92** mmHg
